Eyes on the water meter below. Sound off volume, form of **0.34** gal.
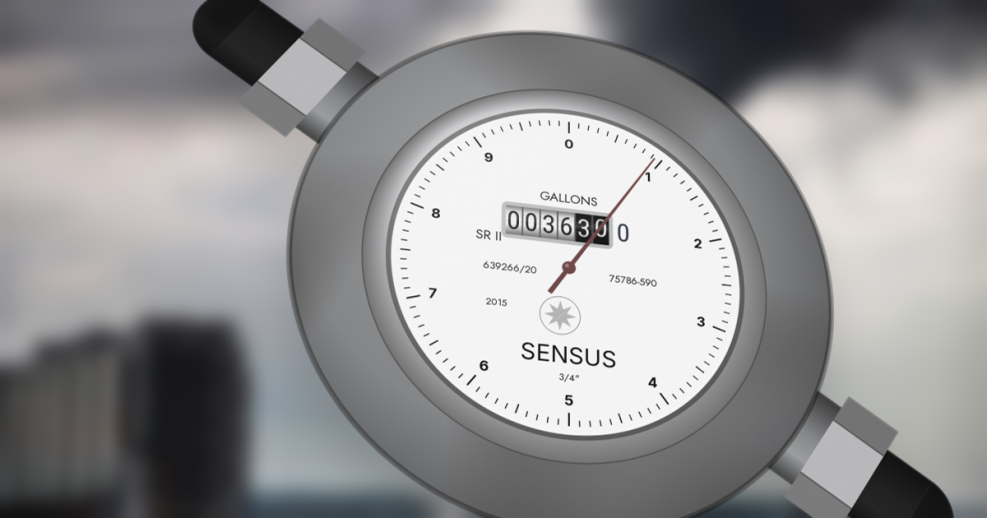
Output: **36300.9** gal
